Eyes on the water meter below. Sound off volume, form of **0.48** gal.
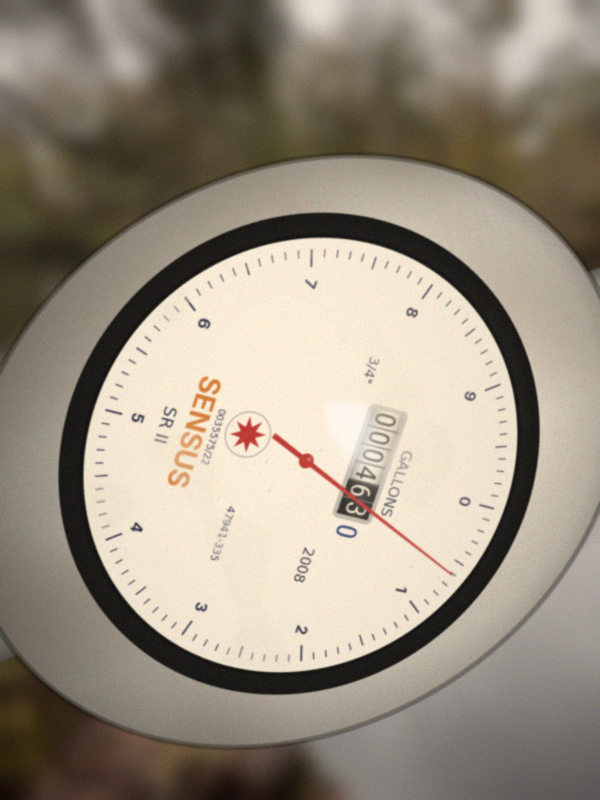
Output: **4630.6** gal
